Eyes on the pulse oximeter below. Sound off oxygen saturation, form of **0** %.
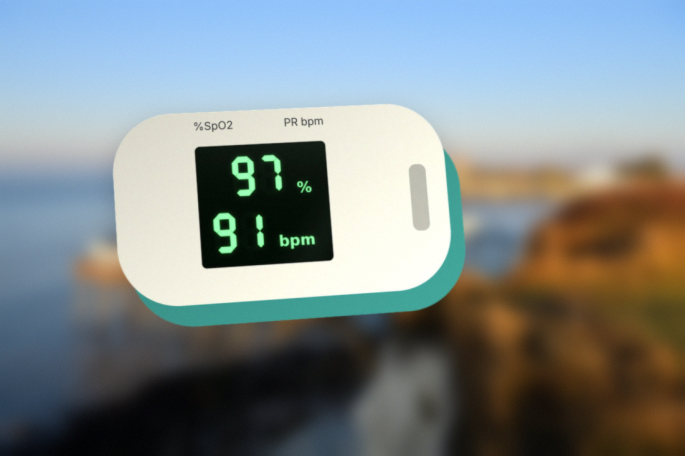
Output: **97** %
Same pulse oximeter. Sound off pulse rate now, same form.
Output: **91** bpm
